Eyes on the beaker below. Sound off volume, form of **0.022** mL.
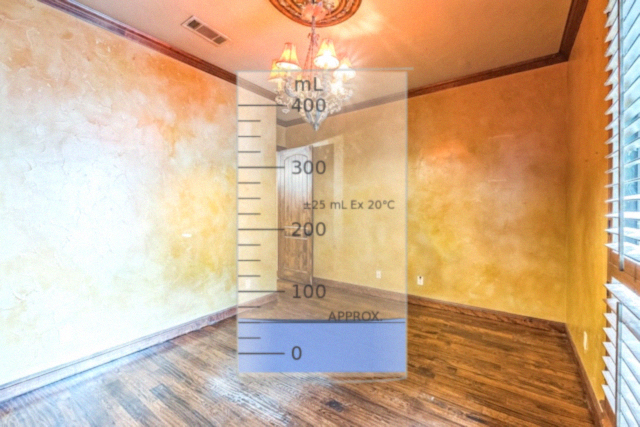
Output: **50** mL
